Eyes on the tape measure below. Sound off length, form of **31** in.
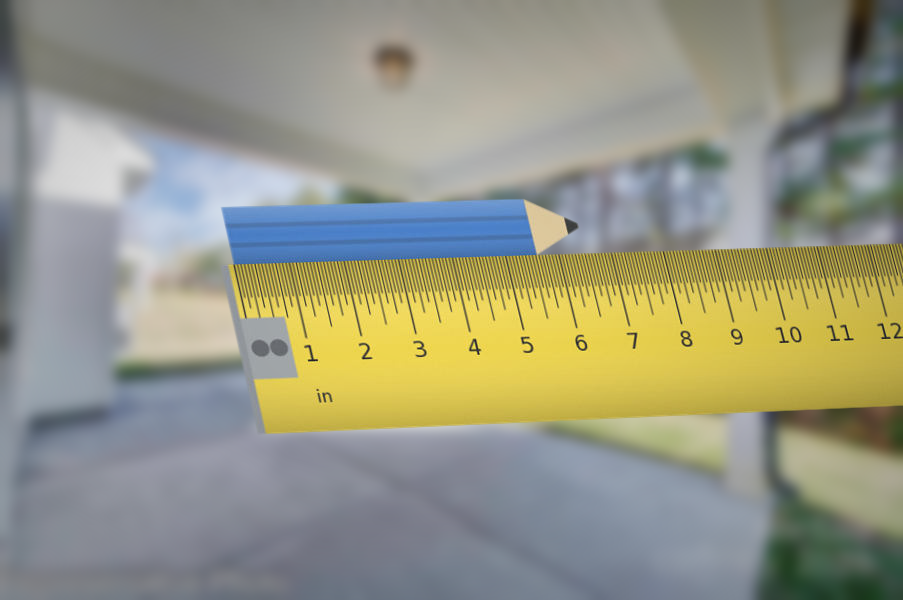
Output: **6.5** in
